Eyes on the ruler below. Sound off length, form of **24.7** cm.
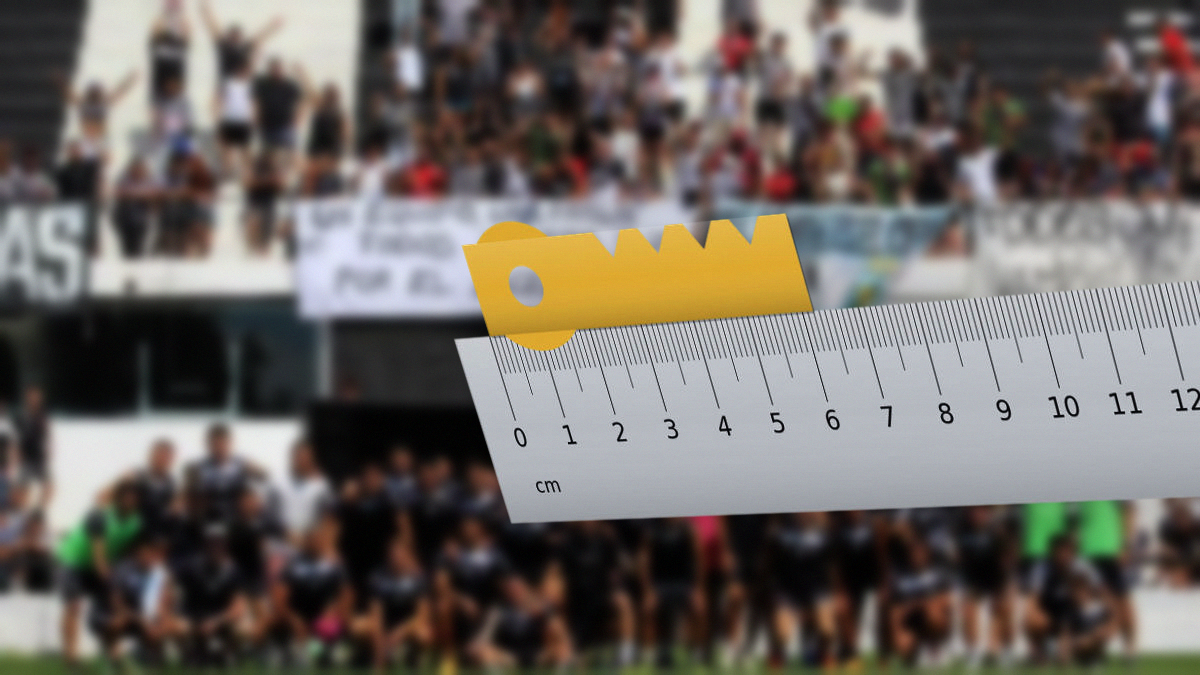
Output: **6.2** cm
